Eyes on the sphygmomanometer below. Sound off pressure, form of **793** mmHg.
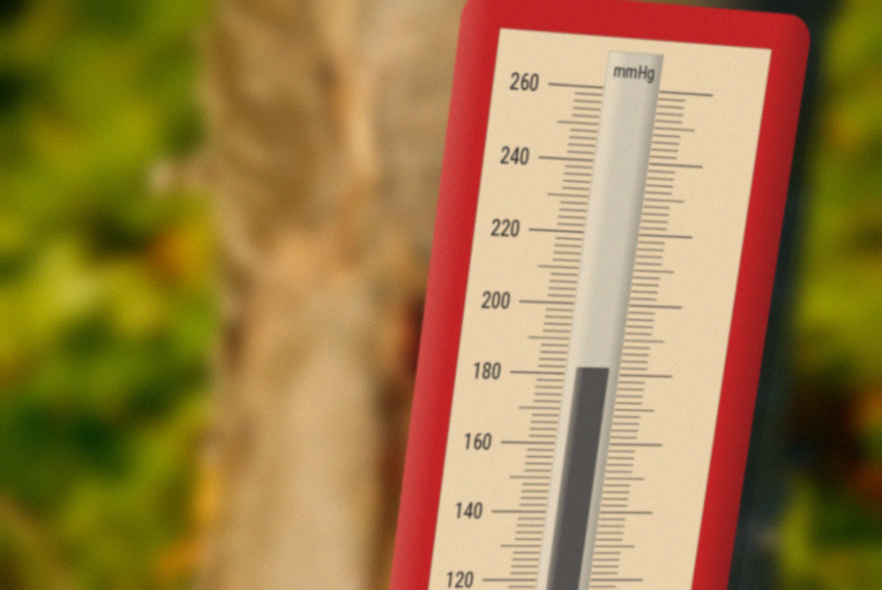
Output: **182** mmHg
